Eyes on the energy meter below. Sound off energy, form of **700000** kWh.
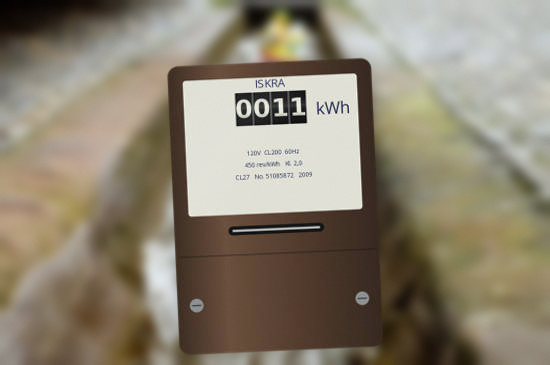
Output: **11** kWh
